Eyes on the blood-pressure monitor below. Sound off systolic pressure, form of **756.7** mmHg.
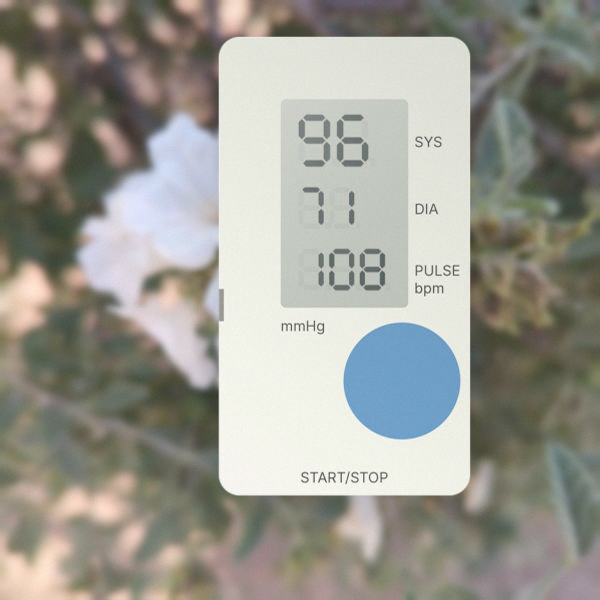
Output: **96** mmHg
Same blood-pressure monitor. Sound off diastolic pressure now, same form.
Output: **71** mmHg
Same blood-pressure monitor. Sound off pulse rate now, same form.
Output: **108** bpm
